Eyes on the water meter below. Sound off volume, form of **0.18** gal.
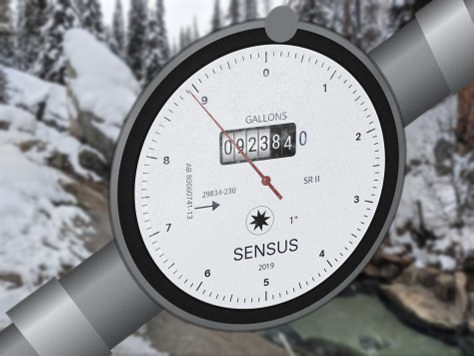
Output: **923838.9** gal
